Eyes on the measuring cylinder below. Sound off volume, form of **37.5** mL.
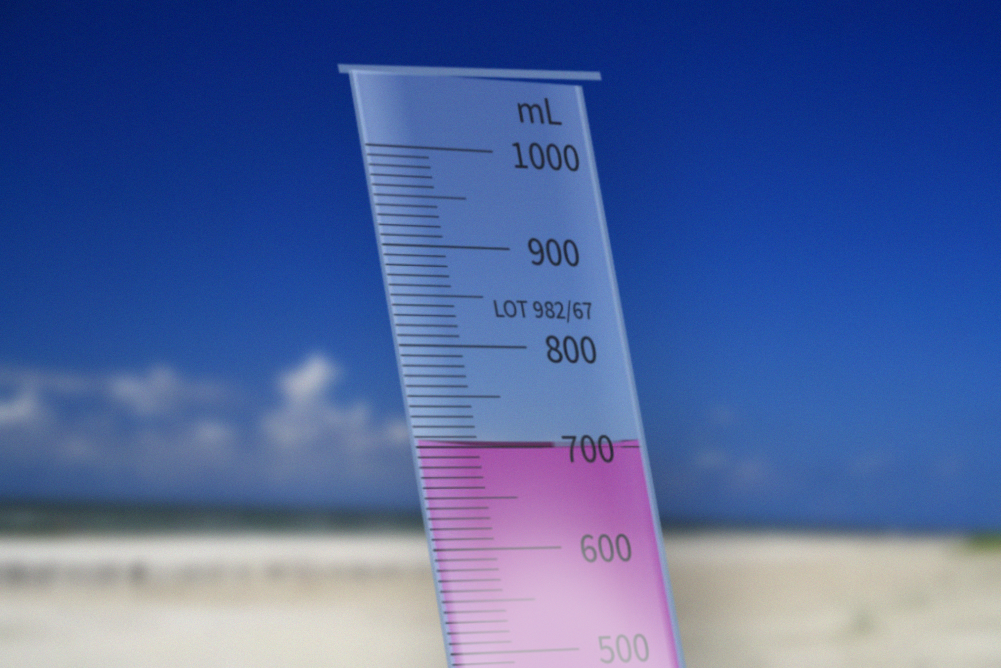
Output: **700** mL
